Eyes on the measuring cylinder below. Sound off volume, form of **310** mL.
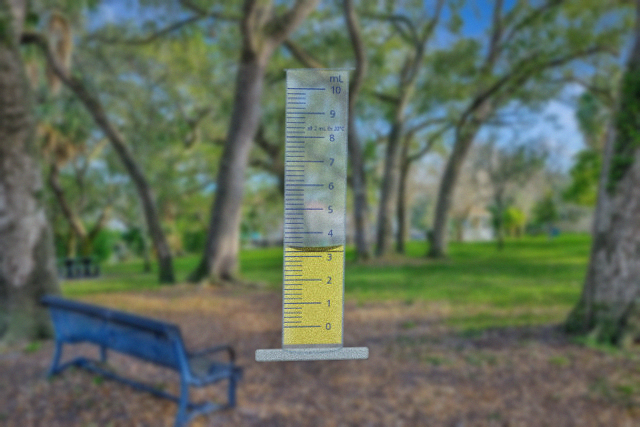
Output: **3.2** mL
